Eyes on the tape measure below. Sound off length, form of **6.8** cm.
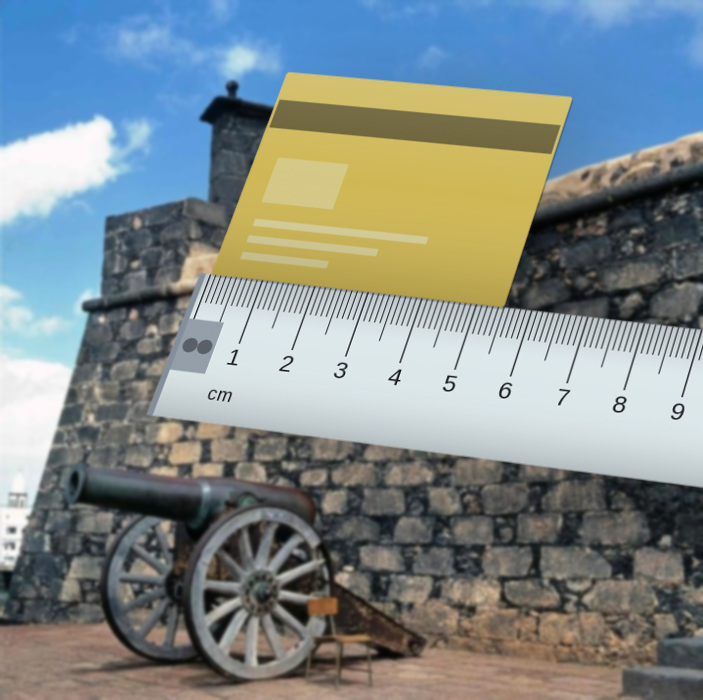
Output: **5.5** cm
